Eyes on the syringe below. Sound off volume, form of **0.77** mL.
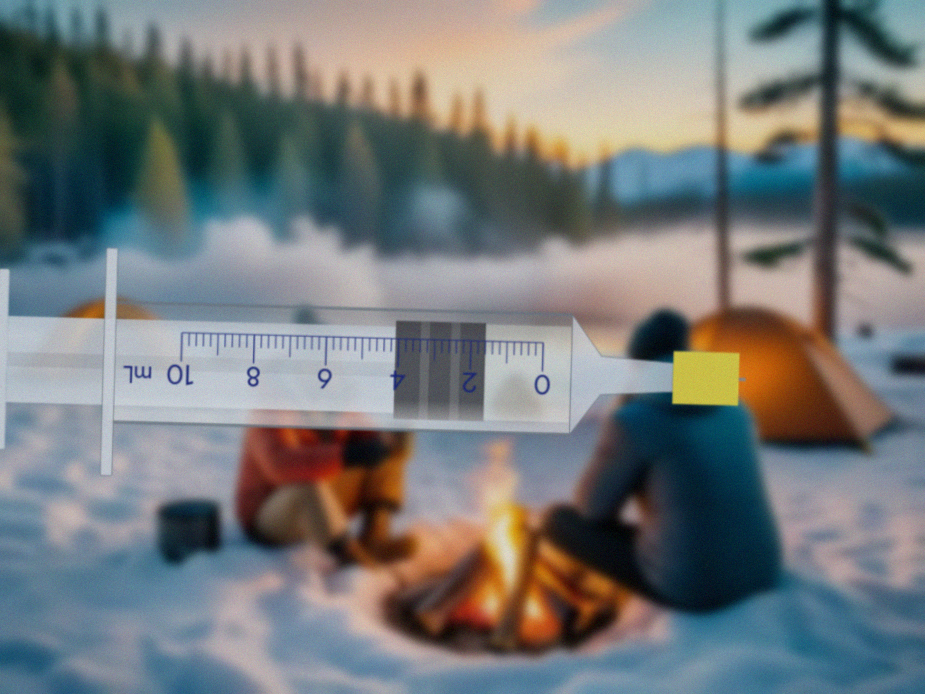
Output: **1.6** mL
